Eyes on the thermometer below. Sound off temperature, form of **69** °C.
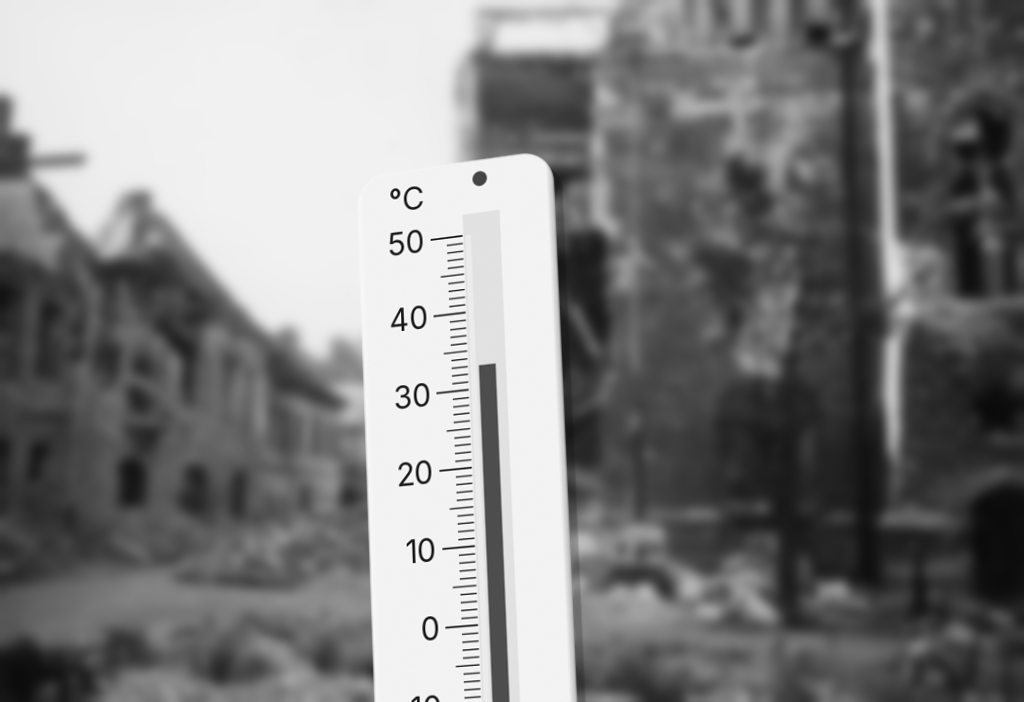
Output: **33** °C
